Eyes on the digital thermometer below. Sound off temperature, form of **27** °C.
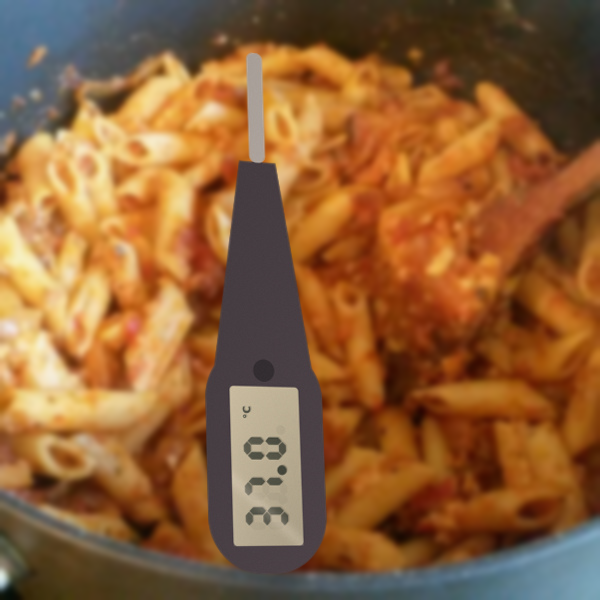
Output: **37.0** °C
